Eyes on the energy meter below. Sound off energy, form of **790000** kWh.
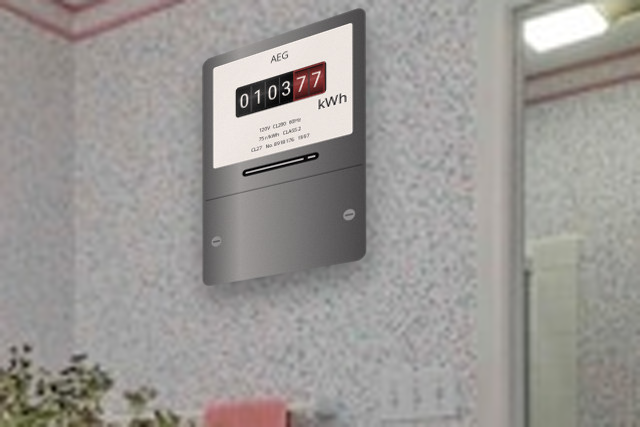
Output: **103.77** kWh
